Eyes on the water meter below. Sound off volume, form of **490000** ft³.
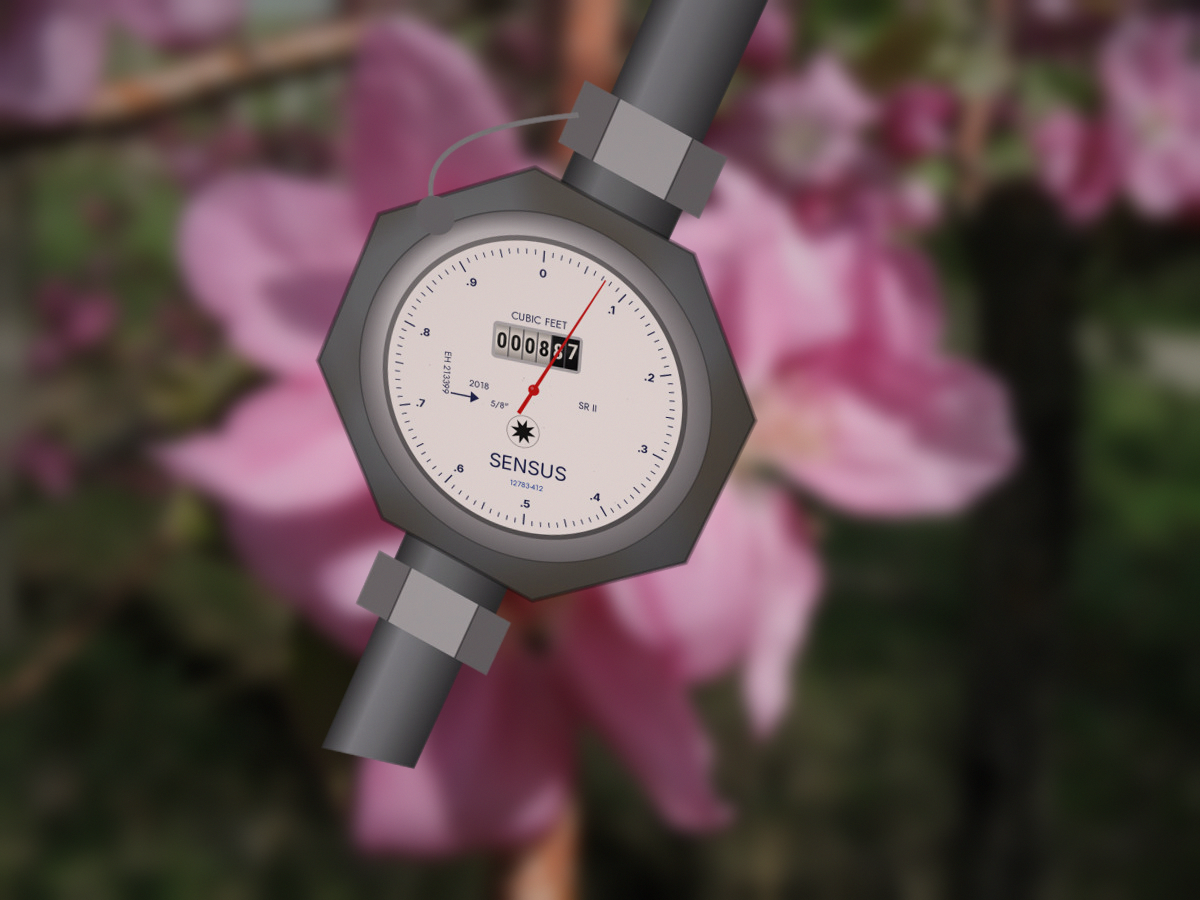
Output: **887.07** ft³
